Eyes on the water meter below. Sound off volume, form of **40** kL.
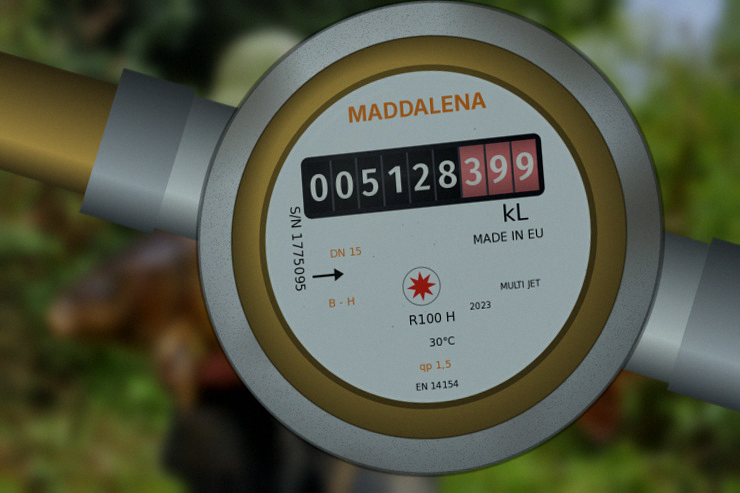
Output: **5128.399** kL
